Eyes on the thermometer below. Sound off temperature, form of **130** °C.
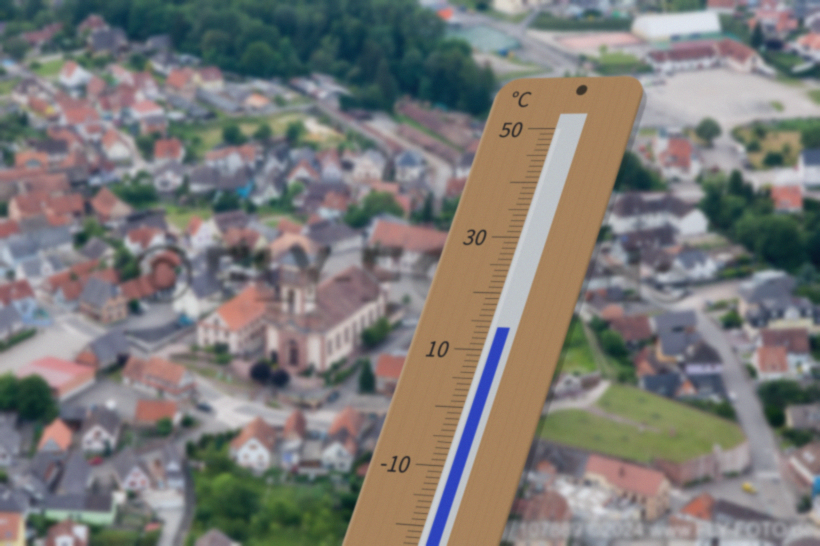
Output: **14** °C
